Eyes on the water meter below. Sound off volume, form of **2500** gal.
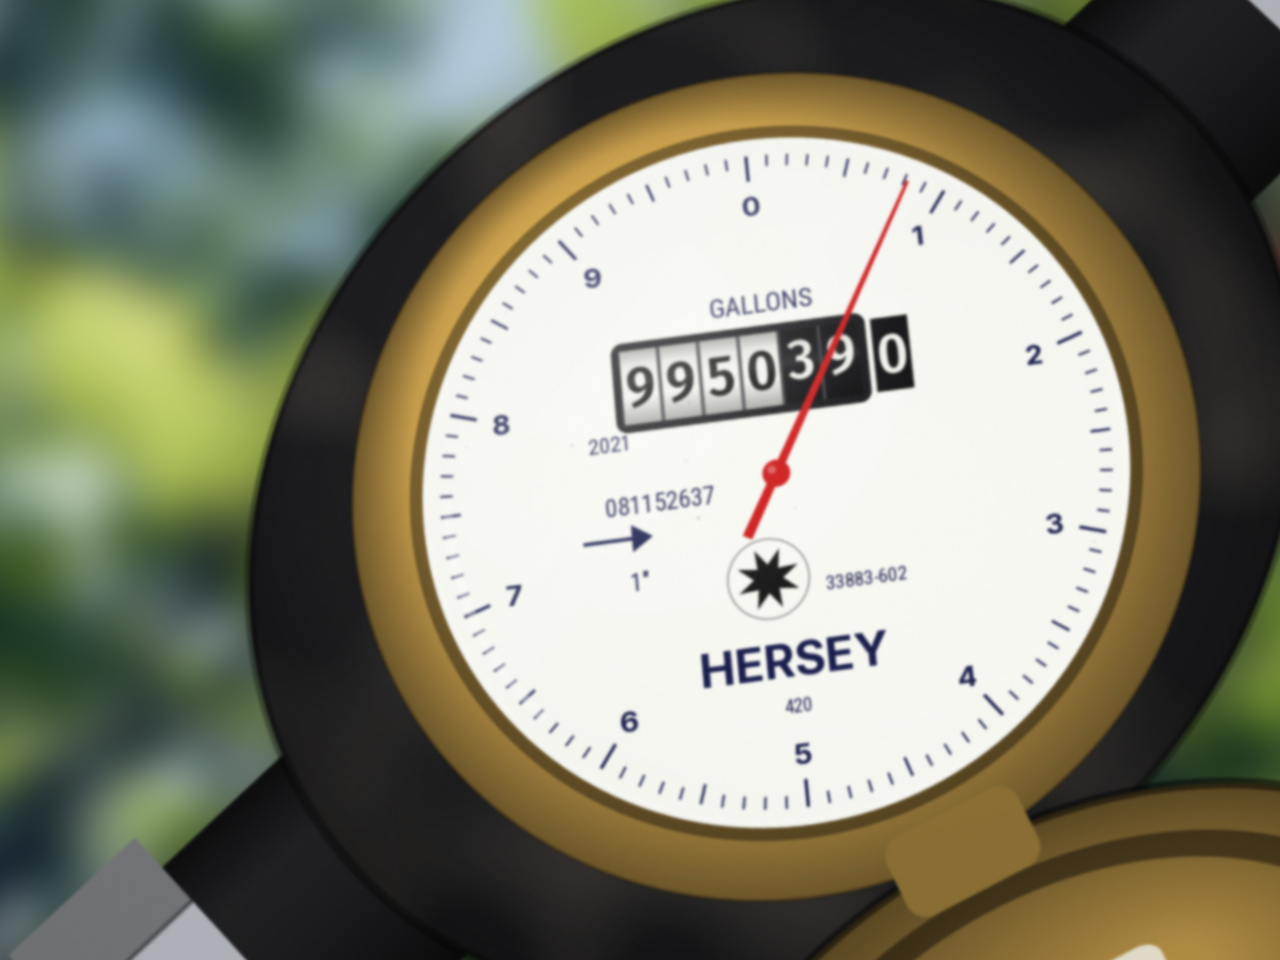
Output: **9950390.8** gal
